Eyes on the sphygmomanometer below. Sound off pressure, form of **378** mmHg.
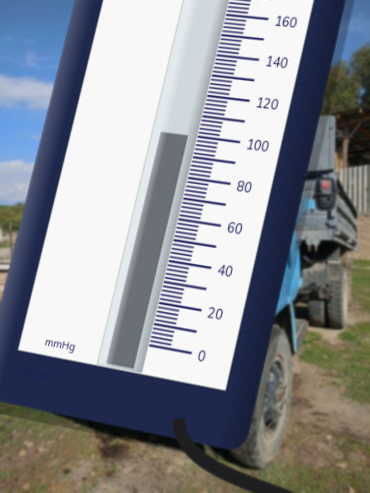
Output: **100** mmHg
